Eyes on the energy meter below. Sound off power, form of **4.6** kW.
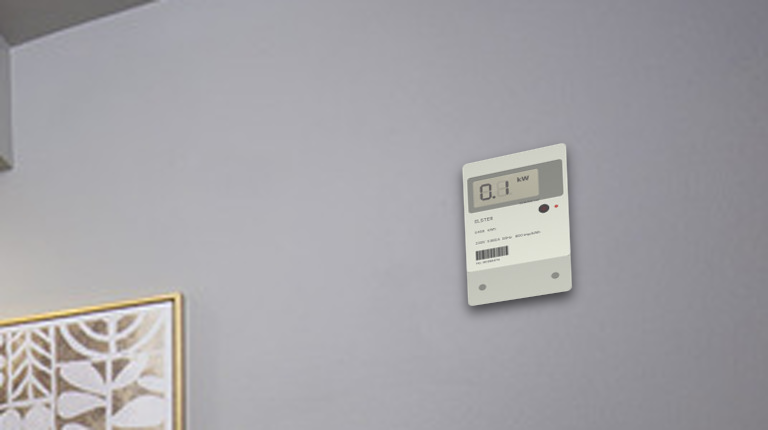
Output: **0.1** kW
